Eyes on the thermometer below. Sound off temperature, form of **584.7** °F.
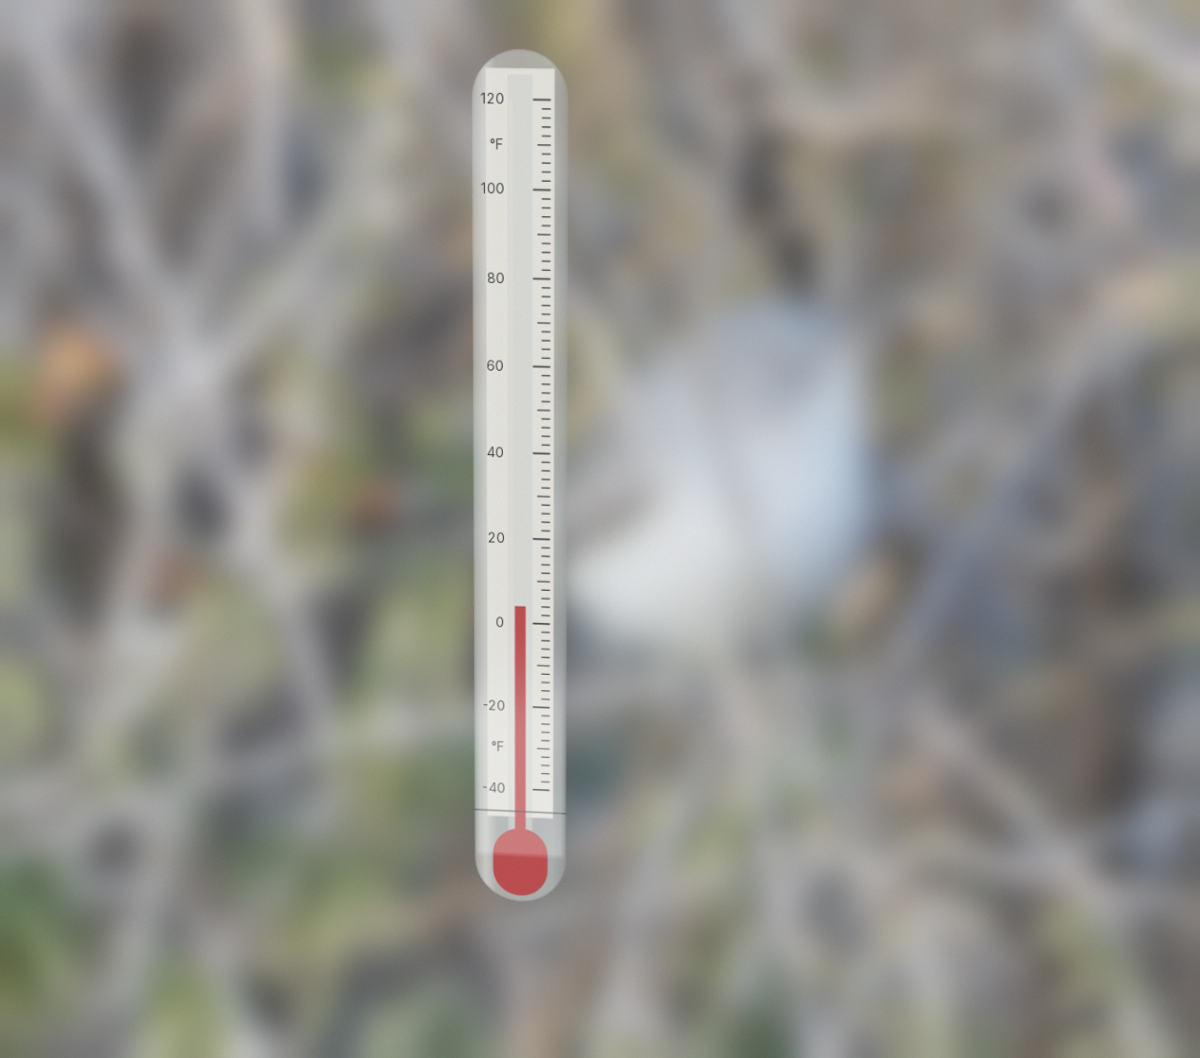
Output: **4** °F
